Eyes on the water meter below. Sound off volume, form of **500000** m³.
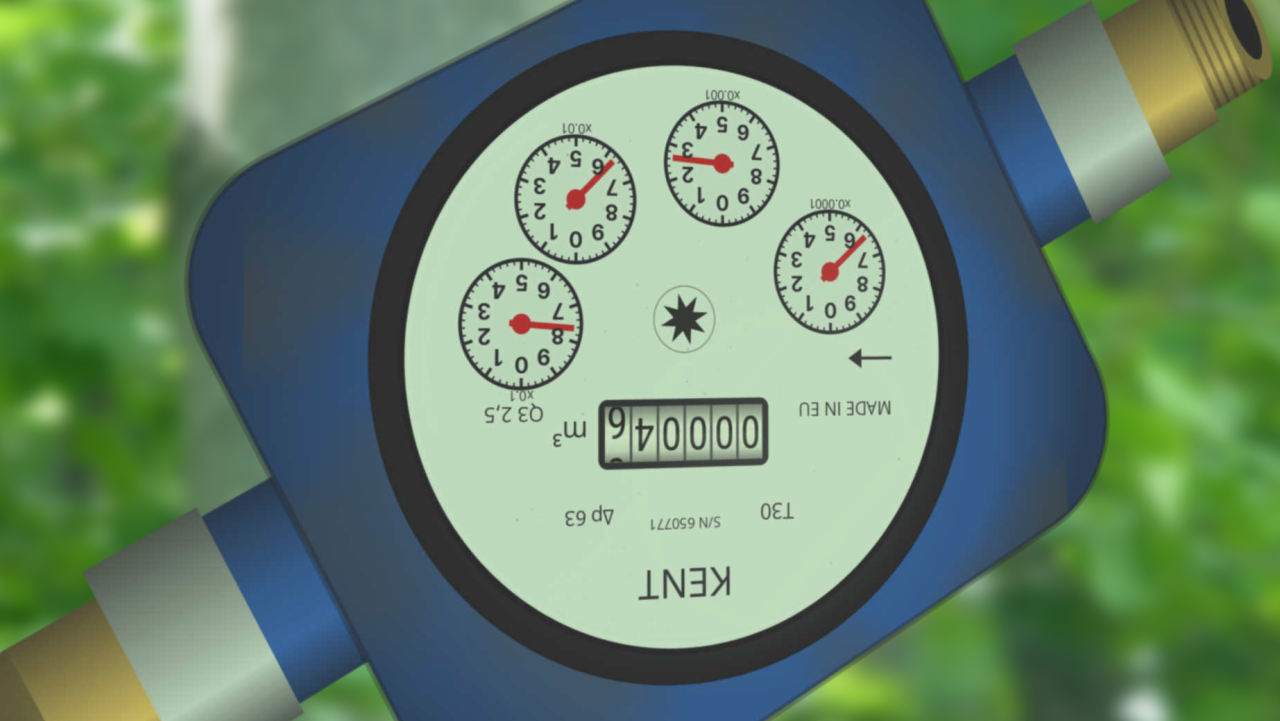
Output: **45.7626** m³
